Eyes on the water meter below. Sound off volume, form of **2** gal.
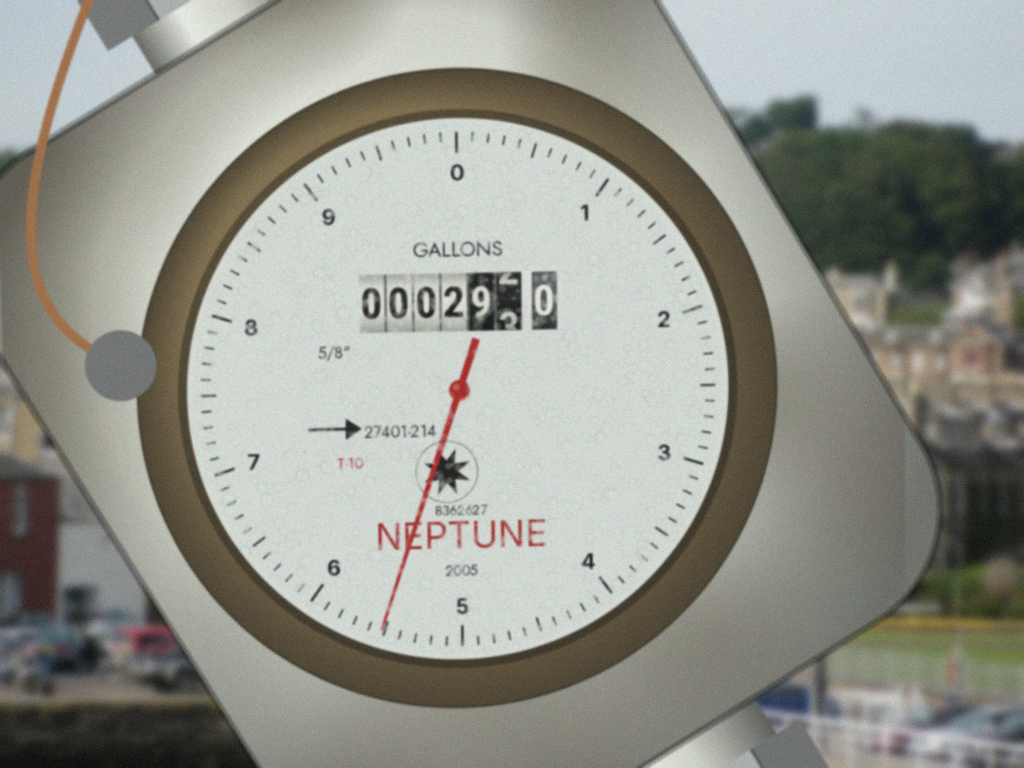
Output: **2925.5** gal
